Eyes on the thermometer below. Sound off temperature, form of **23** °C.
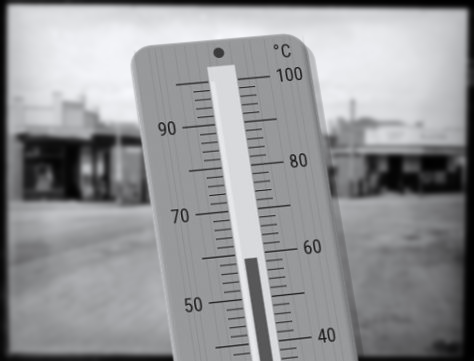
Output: **59** °C
